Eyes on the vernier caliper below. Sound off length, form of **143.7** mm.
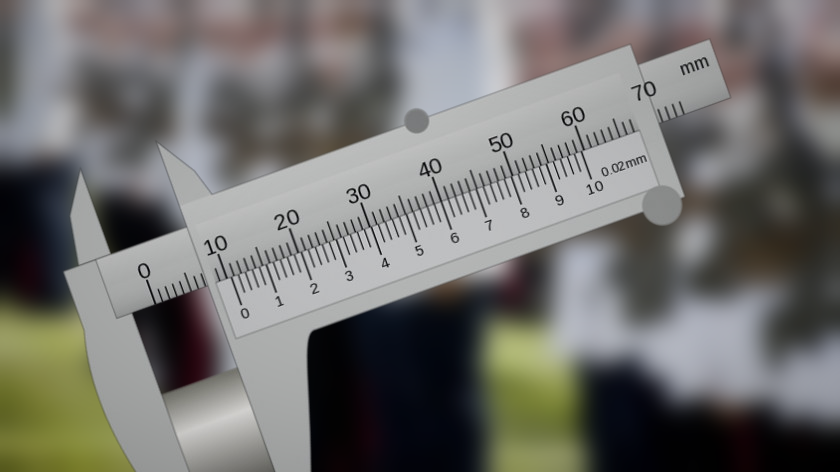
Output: **10.6** mm
